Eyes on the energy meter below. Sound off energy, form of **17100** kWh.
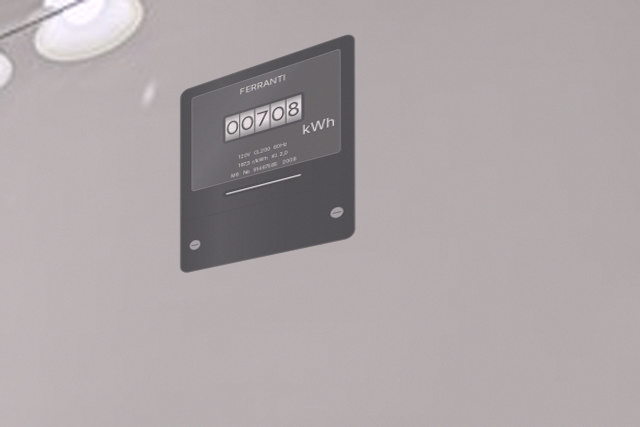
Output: **708** kWh
